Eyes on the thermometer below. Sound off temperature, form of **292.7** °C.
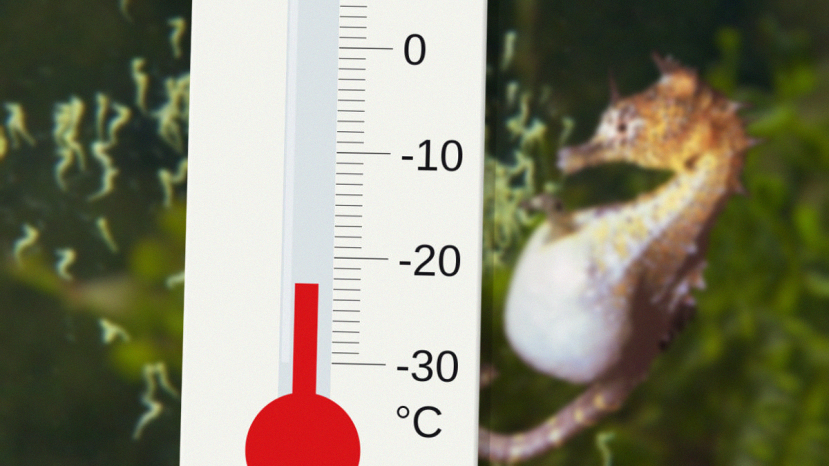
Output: **-22.5** °C
